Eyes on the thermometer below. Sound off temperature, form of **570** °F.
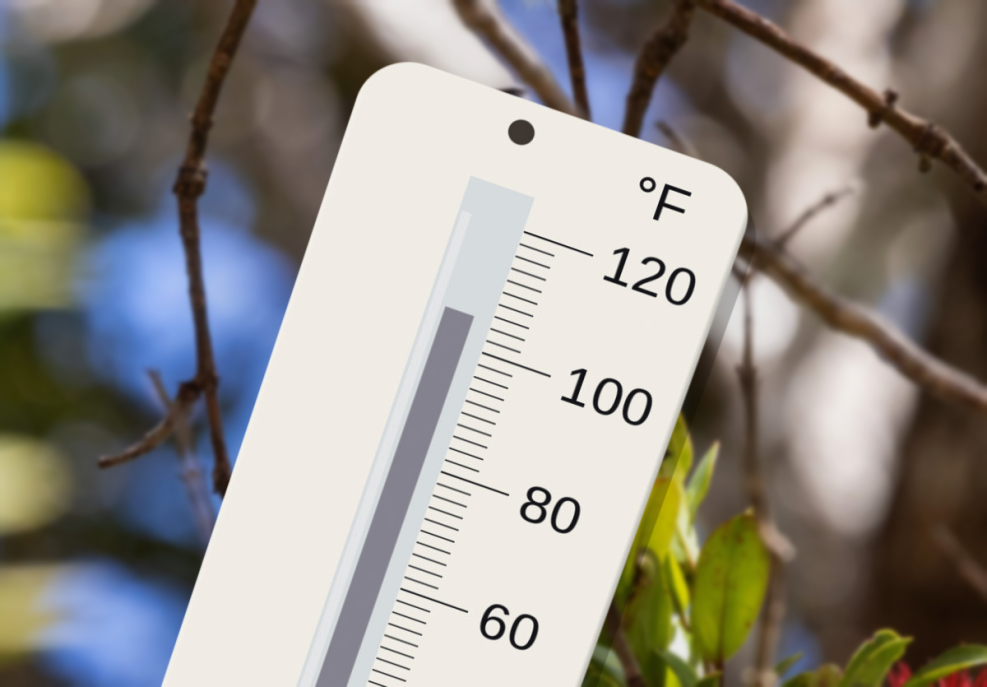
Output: **105** °F
